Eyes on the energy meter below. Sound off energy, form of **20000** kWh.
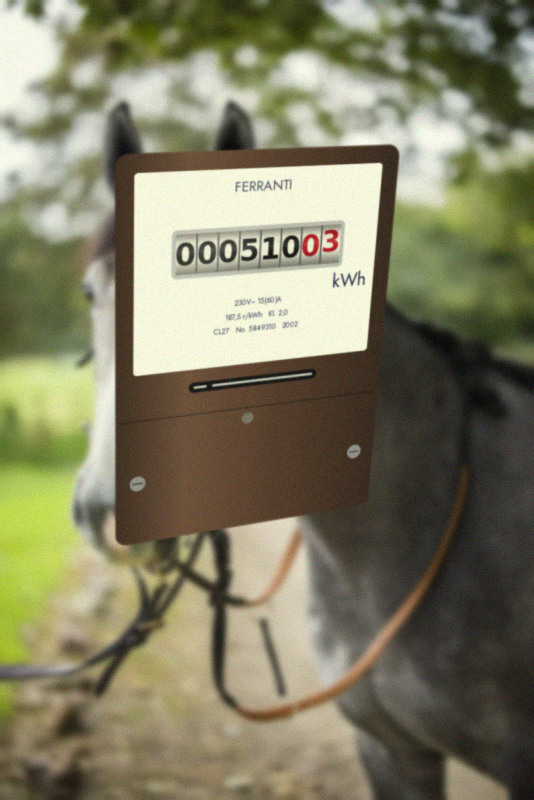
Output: **510.03** kWh
